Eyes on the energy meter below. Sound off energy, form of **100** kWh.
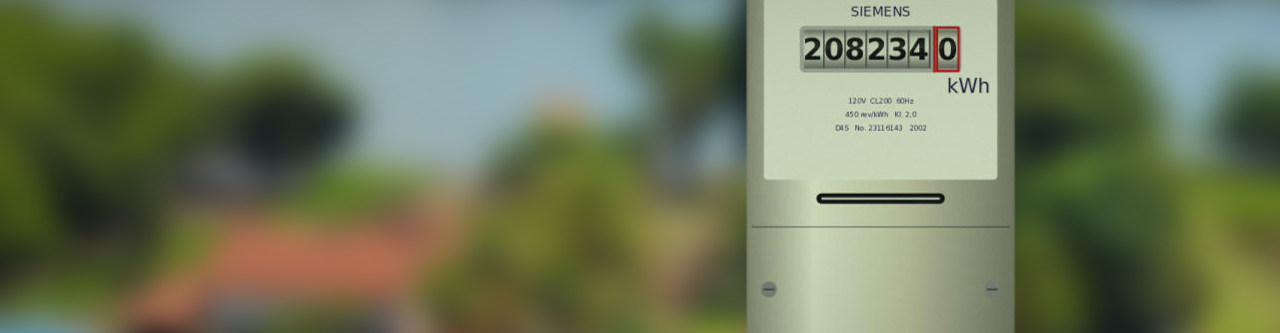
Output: **208234.0** kWh
